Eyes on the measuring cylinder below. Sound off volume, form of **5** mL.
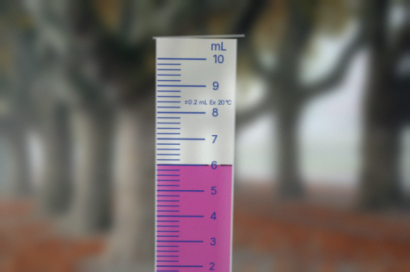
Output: **6** mL
